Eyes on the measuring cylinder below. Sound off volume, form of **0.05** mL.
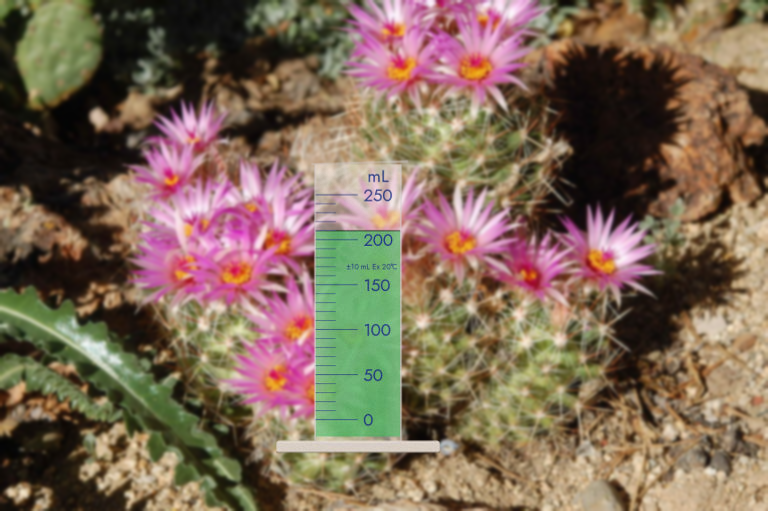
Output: **210** mL
